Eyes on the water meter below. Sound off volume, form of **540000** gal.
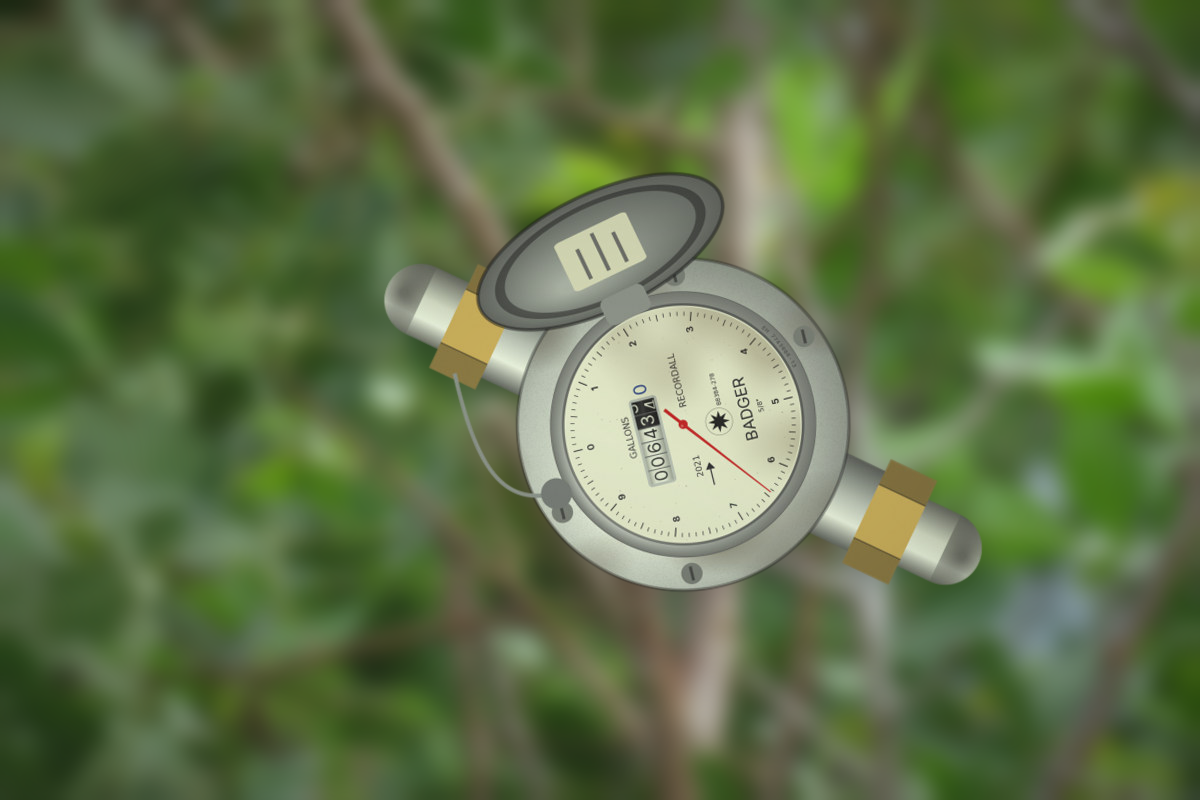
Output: **64336.4** gal
